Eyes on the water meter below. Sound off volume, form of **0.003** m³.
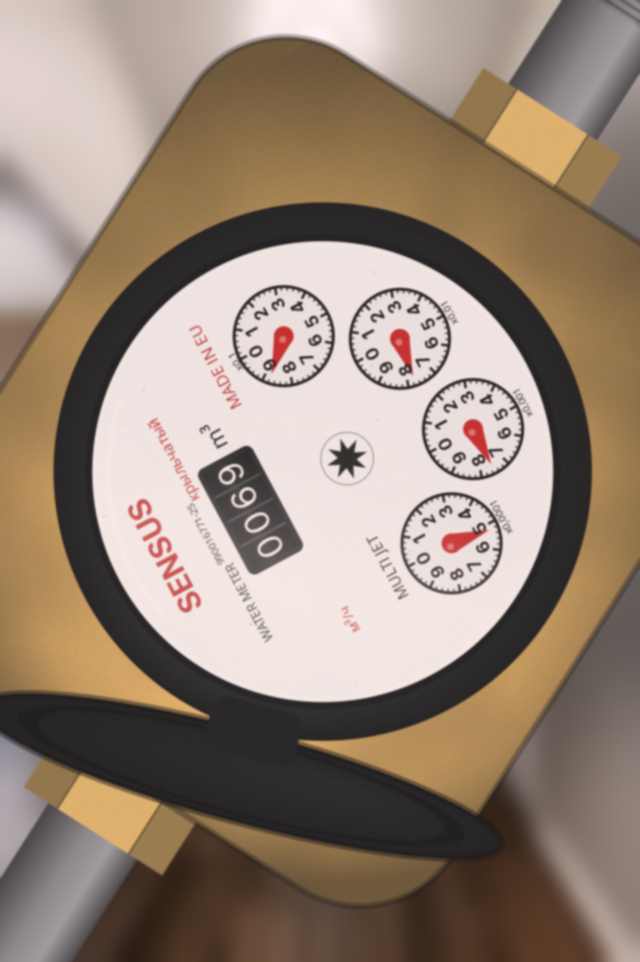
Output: **69.8775** m³
